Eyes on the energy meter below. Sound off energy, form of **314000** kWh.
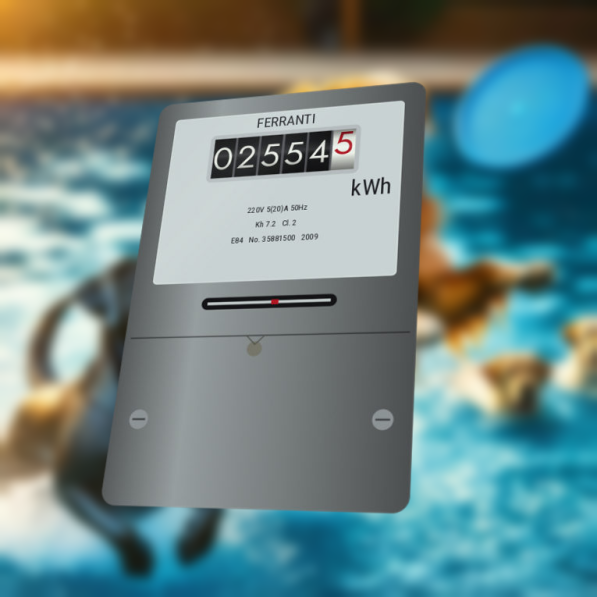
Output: **2554.5** kWh
